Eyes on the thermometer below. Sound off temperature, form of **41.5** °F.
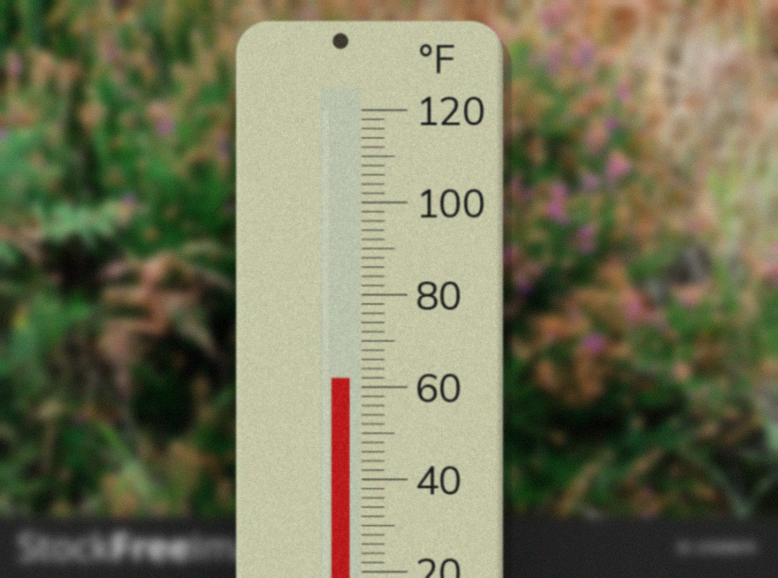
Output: **62** °F
